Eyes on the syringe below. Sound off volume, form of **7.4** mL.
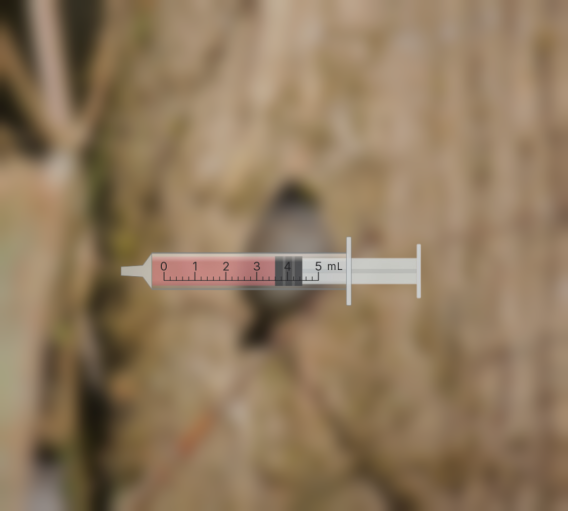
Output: **3.6** mL
